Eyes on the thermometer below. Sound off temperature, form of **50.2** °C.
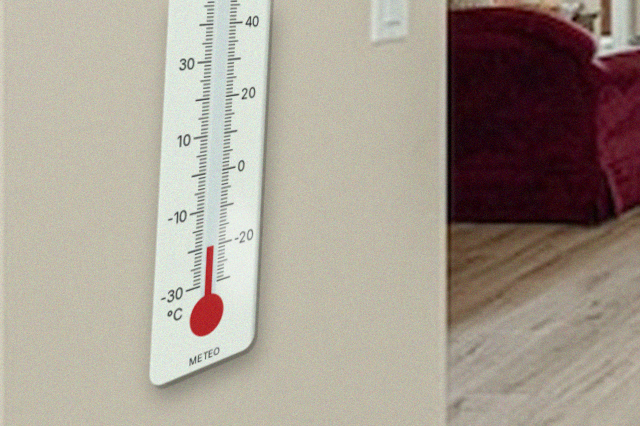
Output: **-20** °C
